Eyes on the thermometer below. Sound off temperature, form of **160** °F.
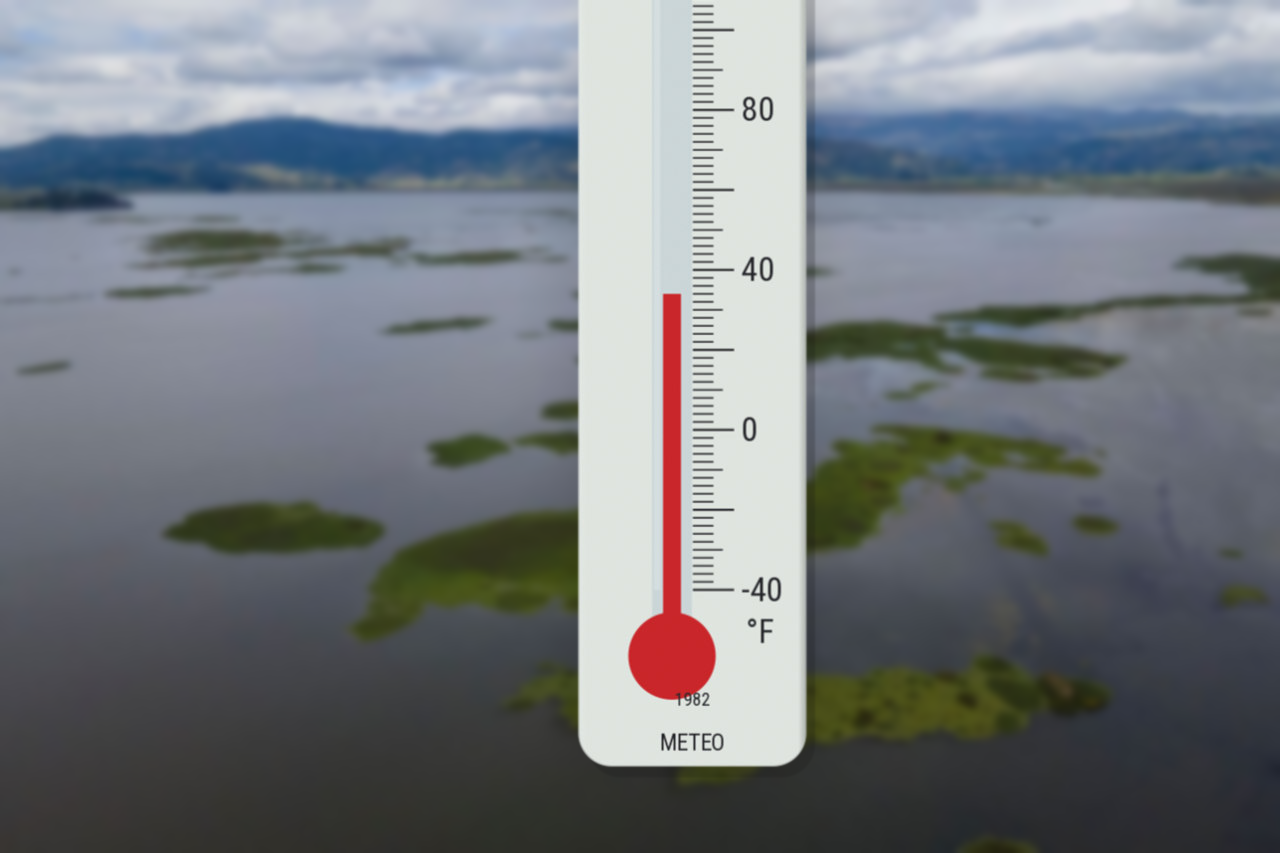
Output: **34** °F
